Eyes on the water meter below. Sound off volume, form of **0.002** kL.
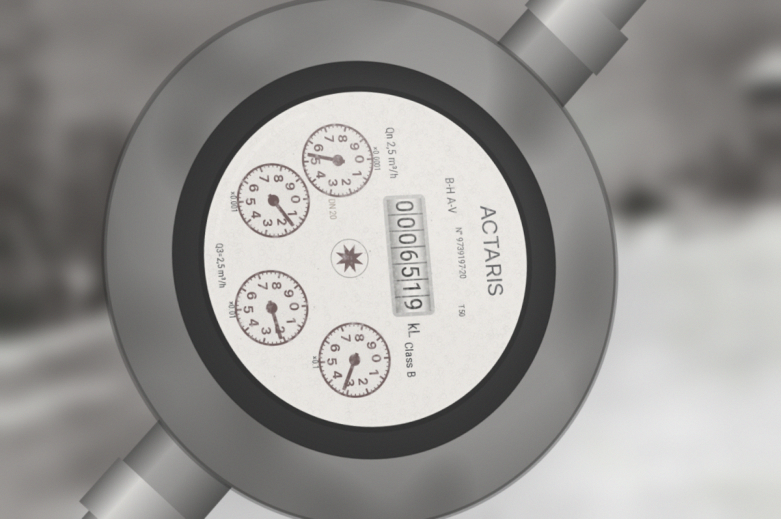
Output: **6519.3215** kL
